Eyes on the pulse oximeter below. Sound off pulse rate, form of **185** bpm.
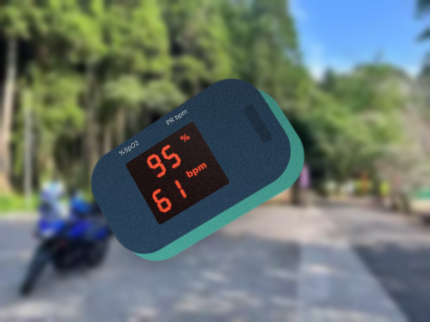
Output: **61** bpm
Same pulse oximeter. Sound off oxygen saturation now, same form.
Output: **95** %
